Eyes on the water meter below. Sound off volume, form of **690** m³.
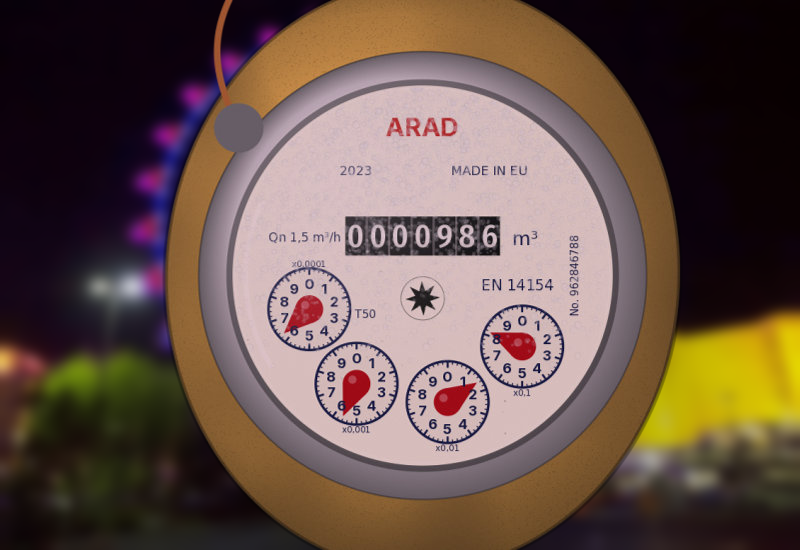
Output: **986.8156** m³
